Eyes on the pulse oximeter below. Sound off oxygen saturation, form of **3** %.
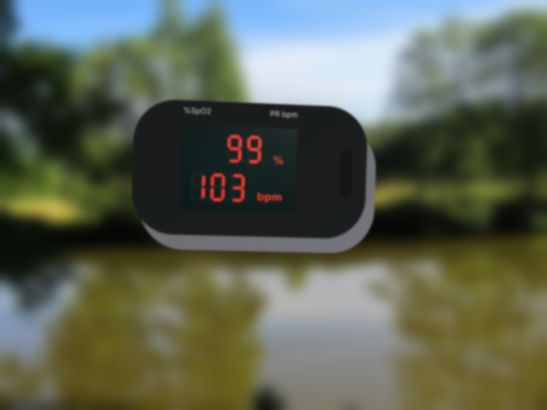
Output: **99** %
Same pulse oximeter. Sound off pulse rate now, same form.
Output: **103** bpm
